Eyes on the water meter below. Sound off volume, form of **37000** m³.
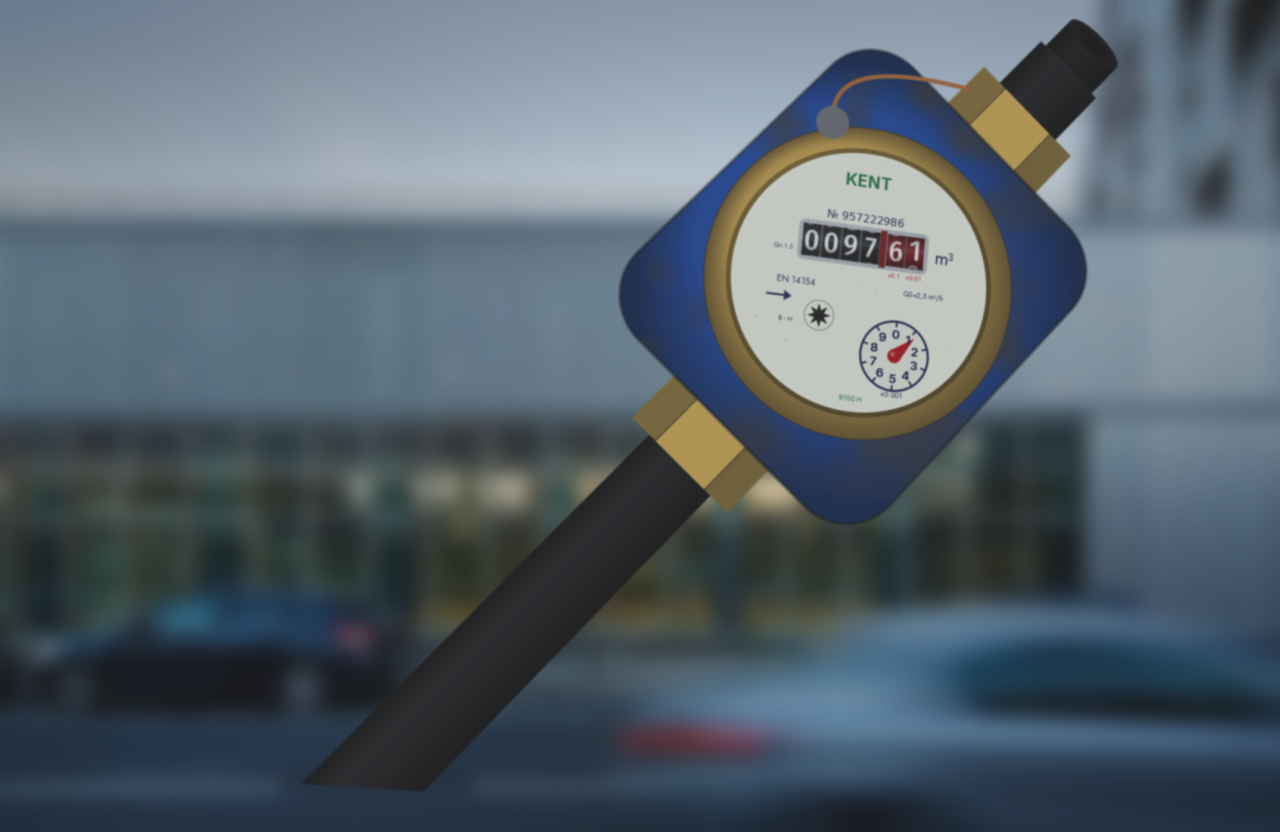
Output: **97.611** m³
